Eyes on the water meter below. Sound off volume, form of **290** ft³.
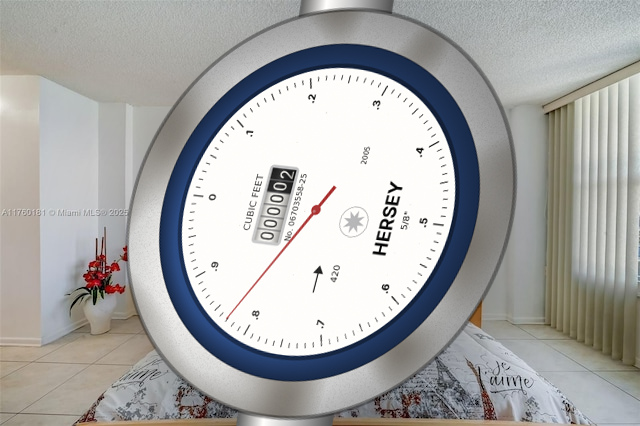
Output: **1.83** ft³
